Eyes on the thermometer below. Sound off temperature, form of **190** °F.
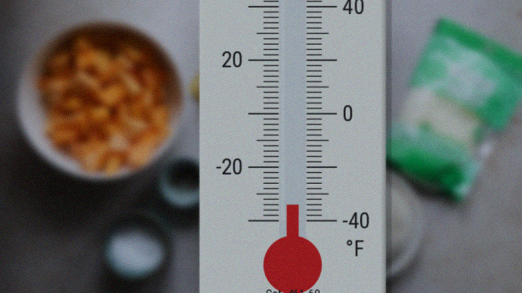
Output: **-34** °F
